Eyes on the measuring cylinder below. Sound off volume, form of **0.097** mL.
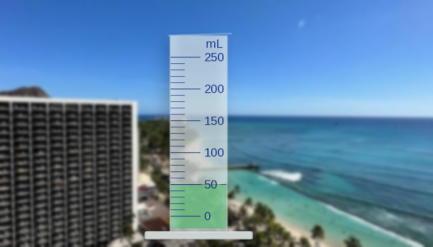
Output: **50** mL
